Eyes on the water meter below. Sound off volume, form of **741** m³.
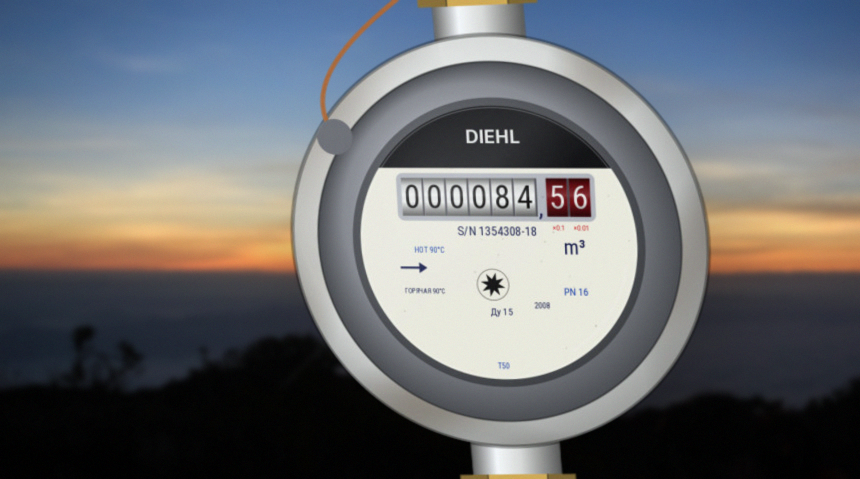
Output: **84.56** m³
